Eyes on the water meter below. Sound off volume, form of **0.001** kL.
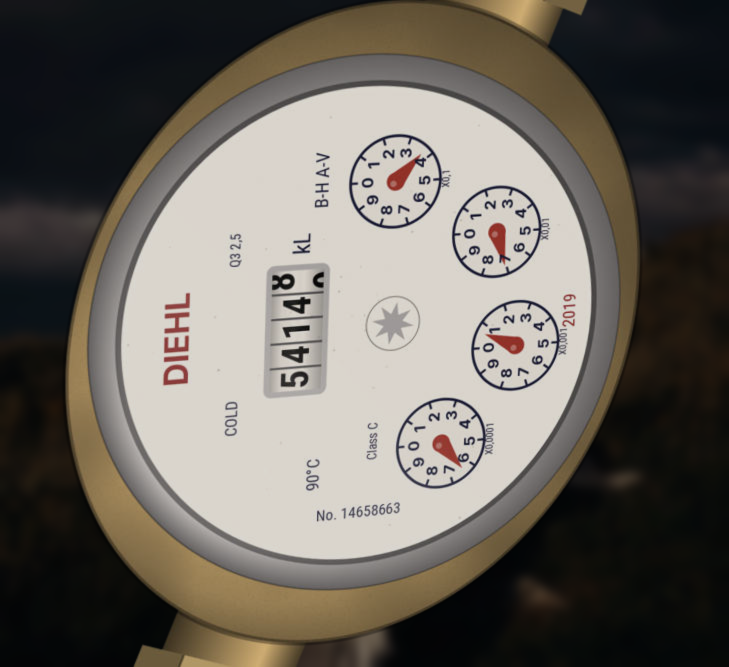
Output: **54148.3706** kL
